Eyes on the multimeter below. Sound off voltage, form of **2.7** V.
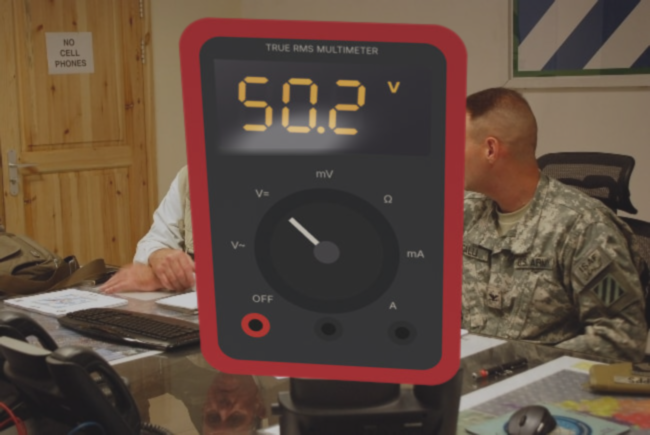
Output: **50.2** V
